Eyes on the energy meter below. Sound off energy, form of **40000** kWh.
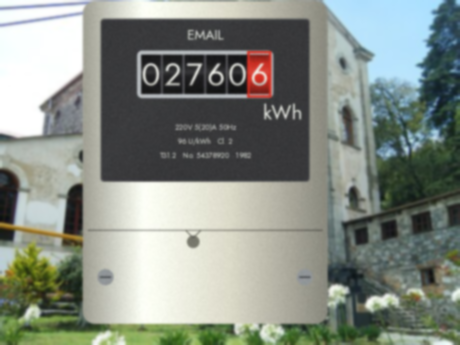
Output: **2760.6** kWh
